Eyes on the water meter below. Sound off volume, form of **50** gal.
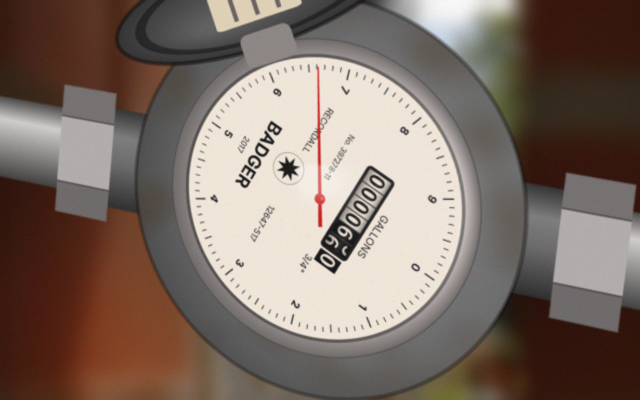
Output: **656.6** gal
